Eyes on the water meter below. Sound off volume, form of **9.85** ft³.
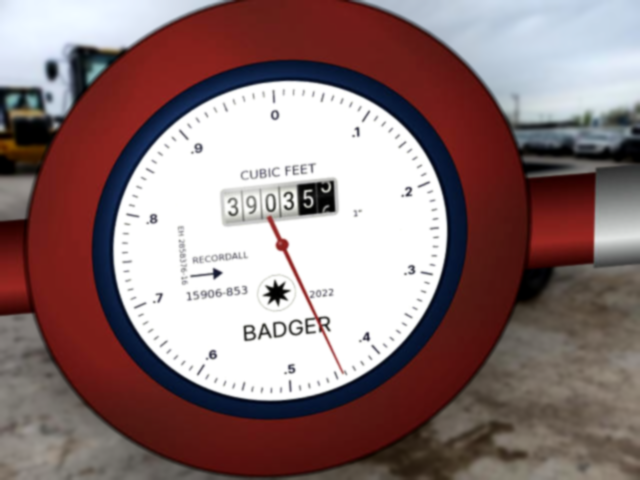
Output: **390355.44** ft³
